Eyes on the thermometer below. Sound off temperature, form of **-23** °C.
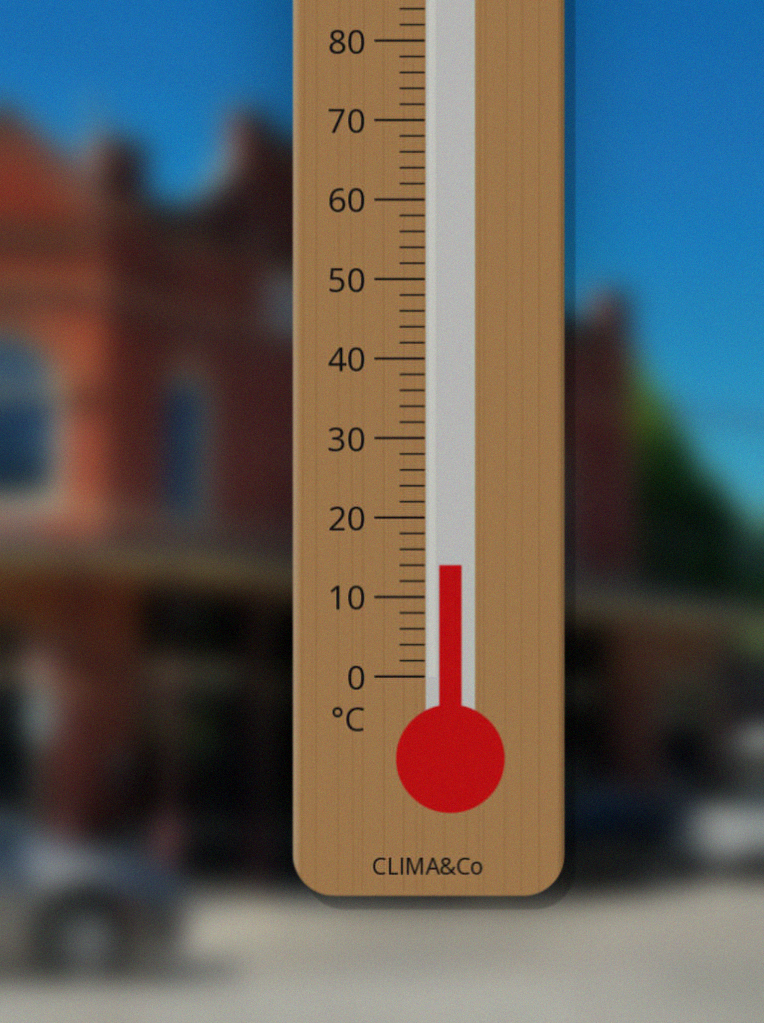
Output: **14** °C
